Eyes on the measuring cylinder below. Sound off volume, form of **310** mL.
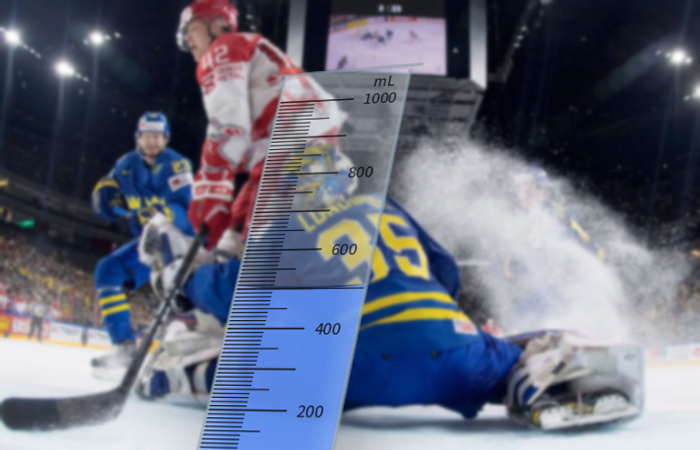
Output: **500** mL
